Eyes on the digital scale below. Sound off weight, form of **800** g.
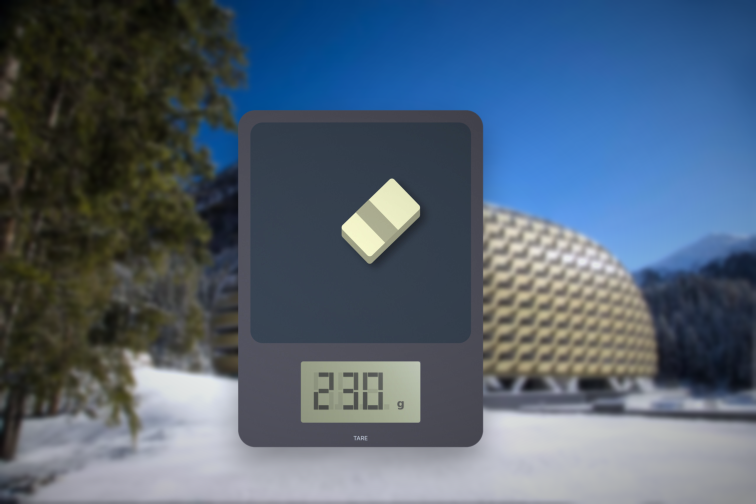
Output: **230** g
